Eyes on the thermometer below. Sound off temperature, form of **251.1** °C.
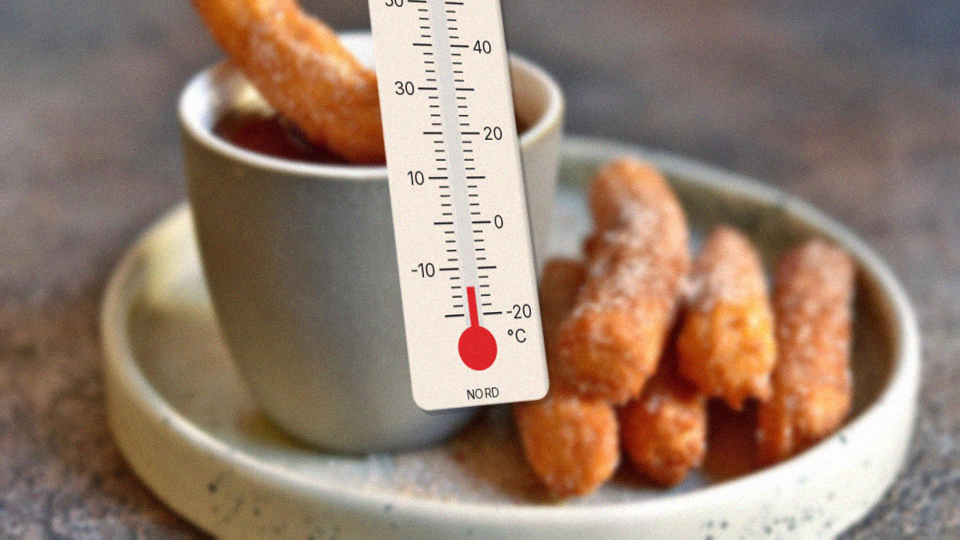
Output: **-14** °C
